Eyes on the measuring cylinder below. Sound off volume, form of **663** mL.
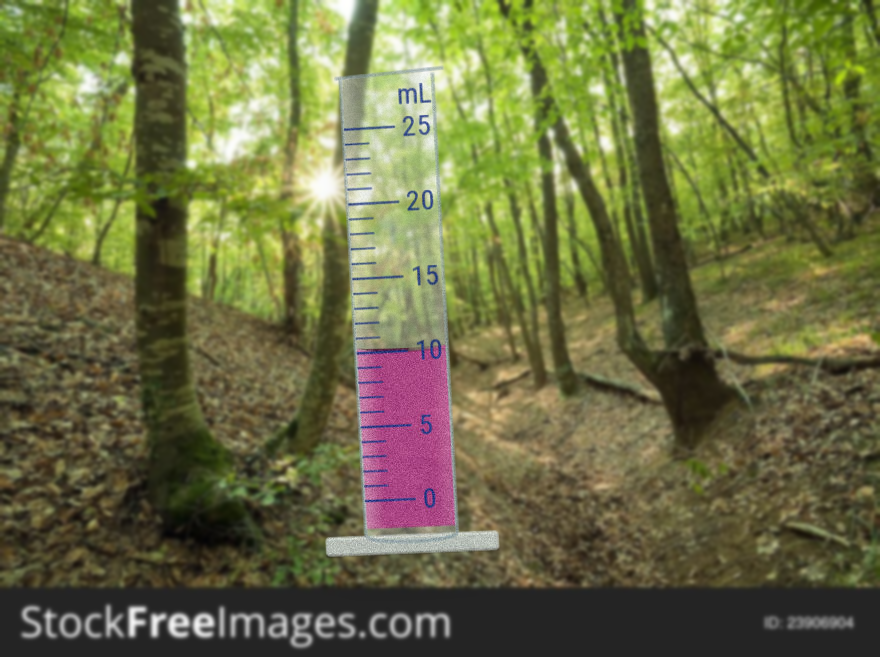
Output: **10** mL
